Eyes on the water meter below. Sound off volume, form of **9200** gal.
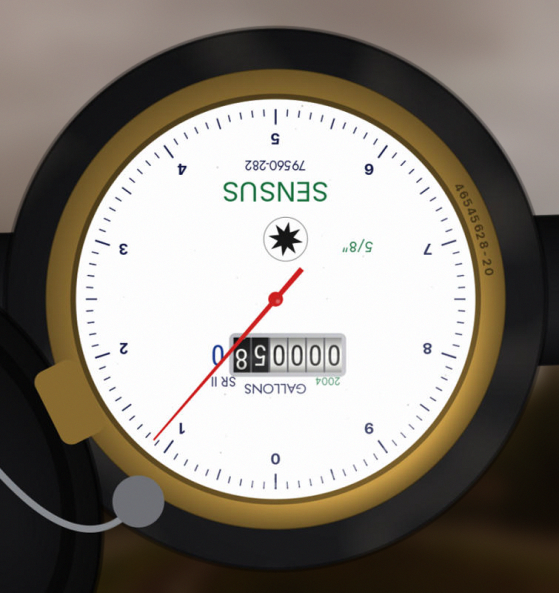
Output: **581.1** gal
